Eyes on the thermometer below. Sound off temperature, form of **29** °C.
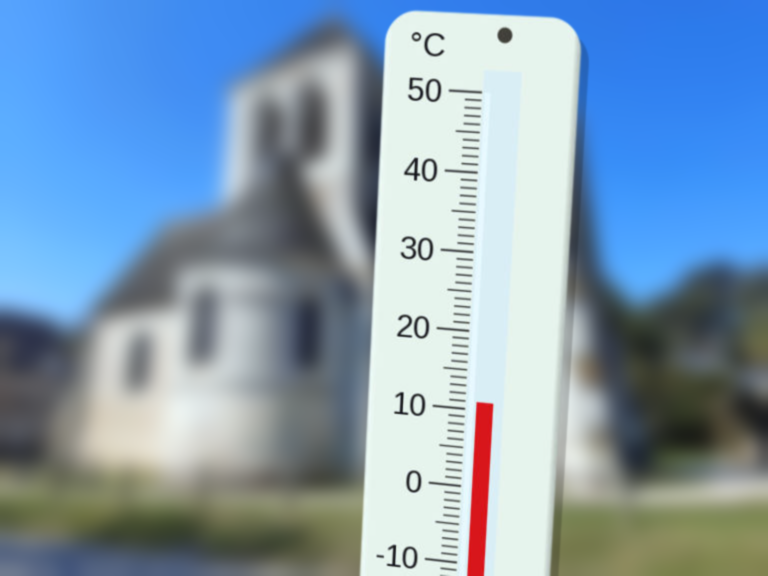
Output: **11** °C
